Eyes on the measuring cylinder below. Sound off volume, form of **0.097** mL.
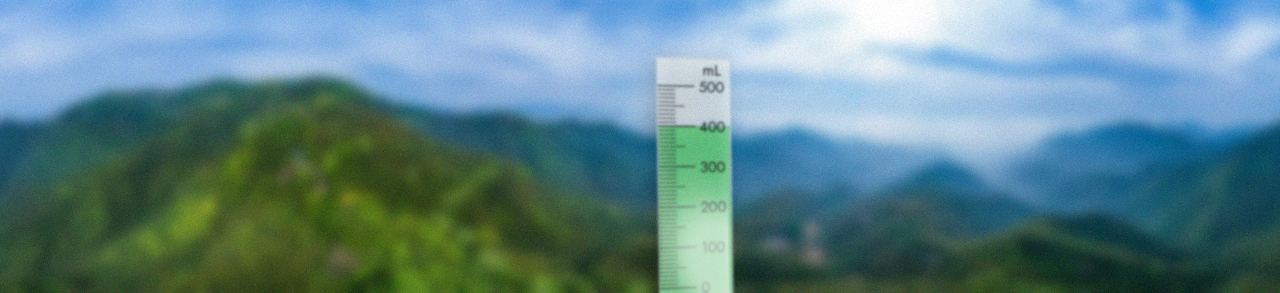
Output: **400** mL
